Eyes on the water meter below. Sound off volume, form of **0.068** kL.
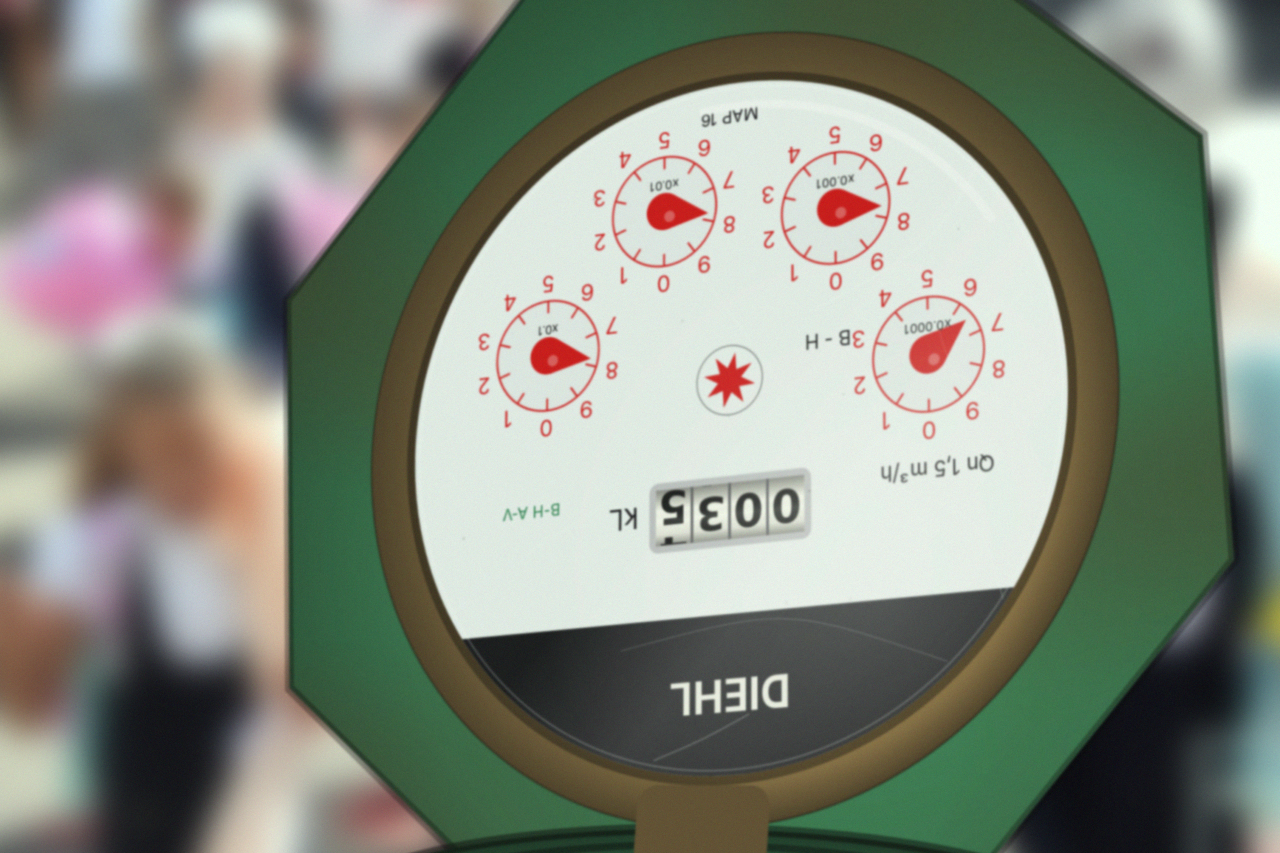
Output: **34.7776** kL
